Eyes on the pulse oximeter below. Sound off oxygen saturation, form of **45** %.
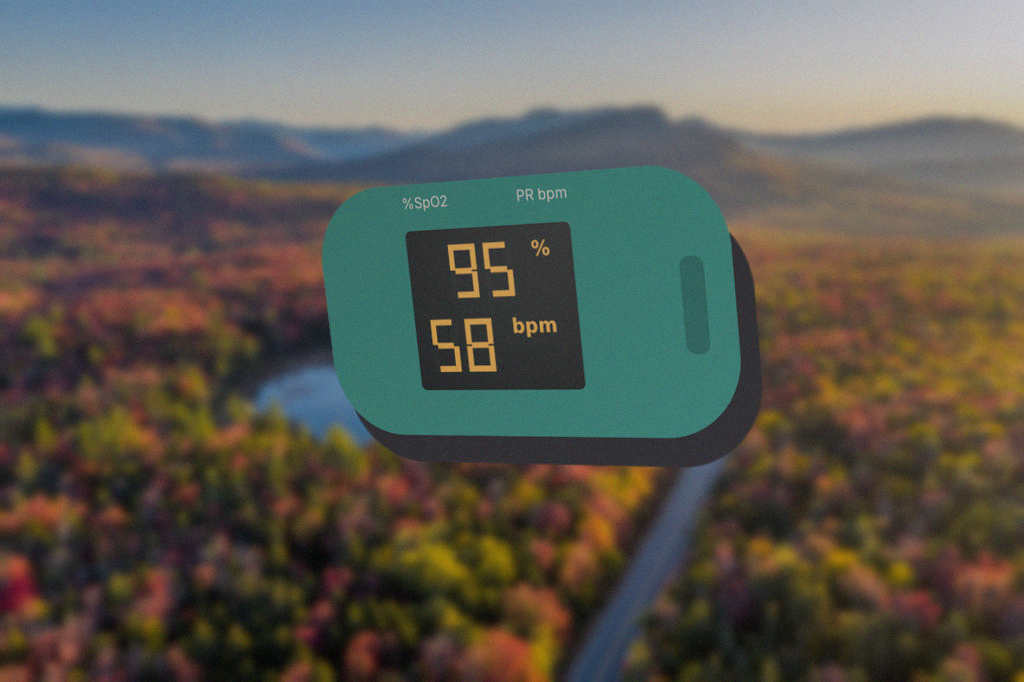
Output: **95** %
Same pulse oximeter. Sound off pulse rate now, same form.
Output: **58** bpm
